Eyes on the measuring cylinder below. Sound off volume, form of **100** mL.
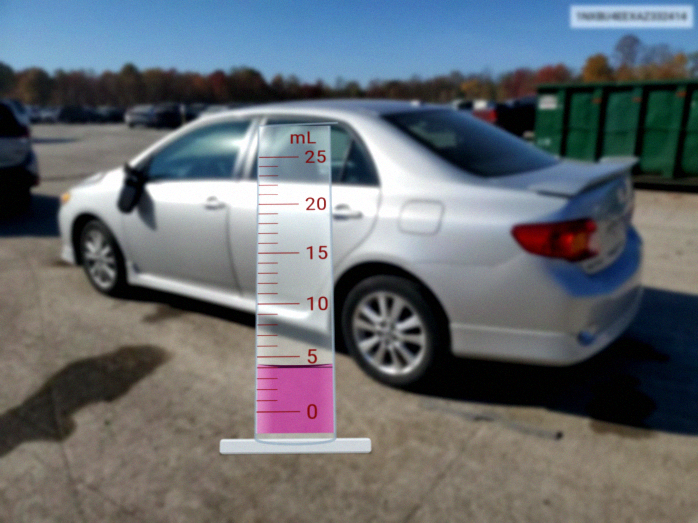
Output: **4** mL
